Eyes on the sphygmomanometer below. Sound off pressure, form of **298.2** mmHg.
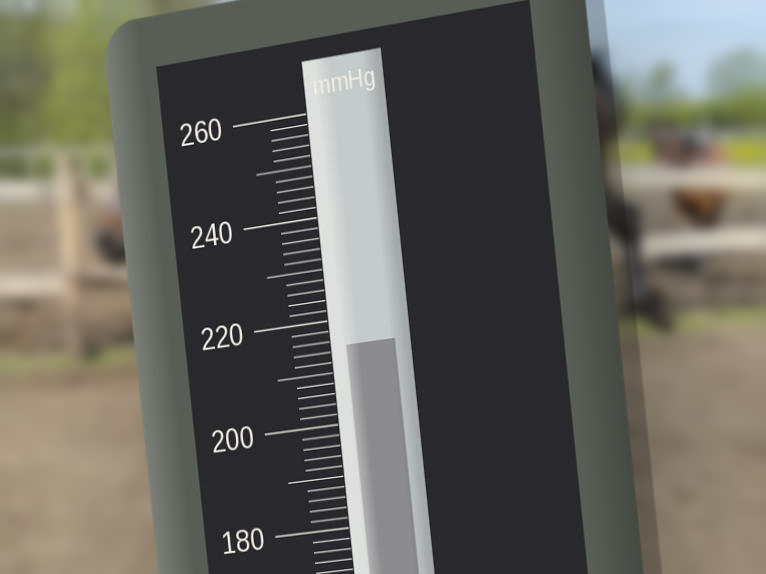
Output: **215** mmHg
